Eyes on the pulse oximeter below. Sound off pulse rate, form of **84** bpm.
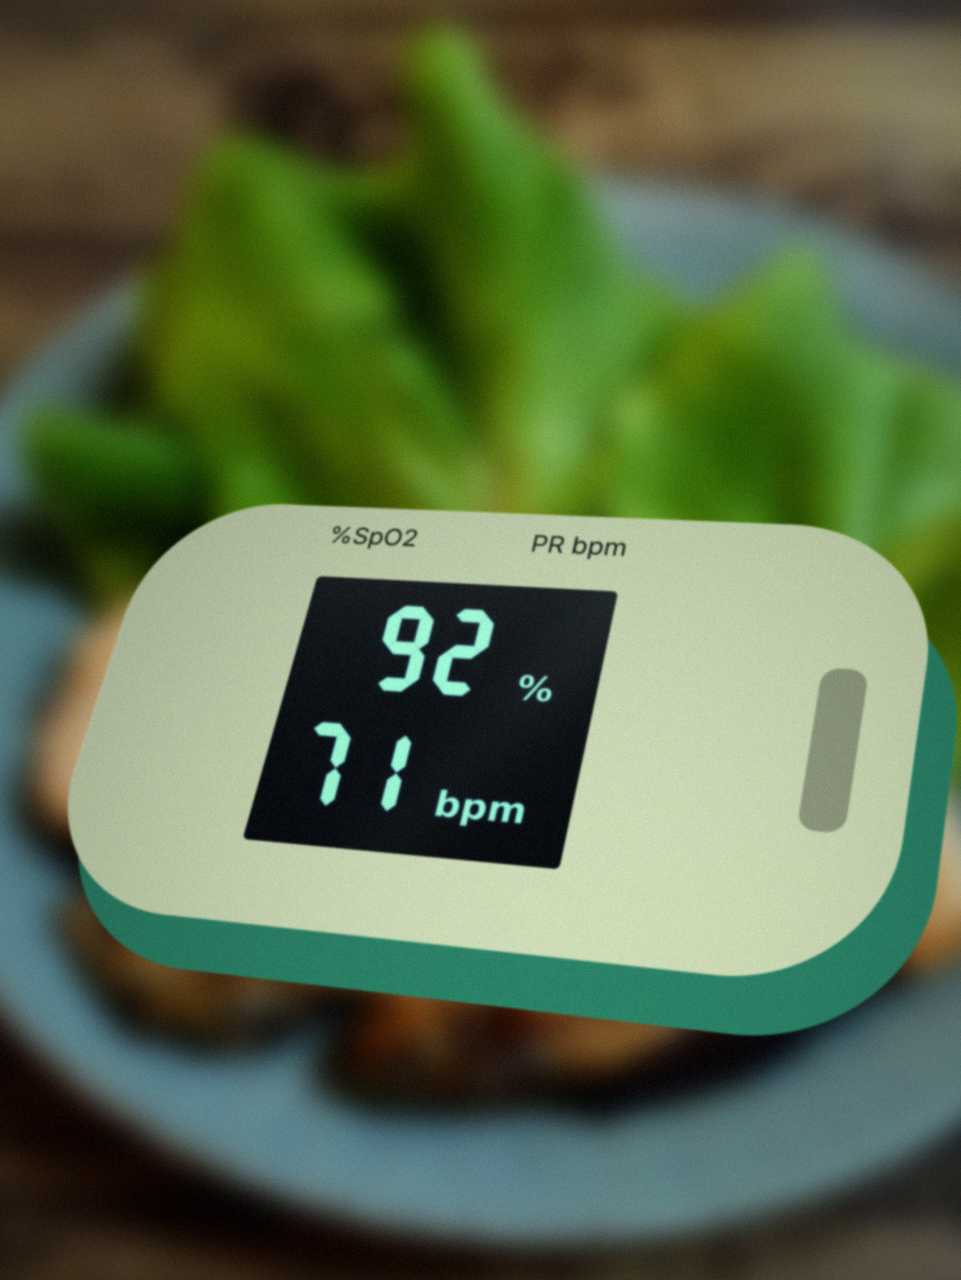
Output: **71** bpm
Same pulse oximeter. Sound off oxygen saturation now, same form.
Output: **92** %
